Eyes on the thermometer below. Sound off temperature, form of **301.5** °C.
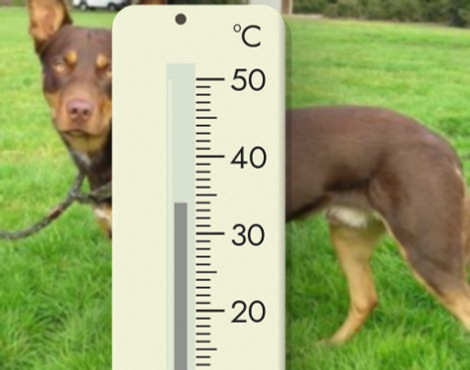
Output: **34** °C
